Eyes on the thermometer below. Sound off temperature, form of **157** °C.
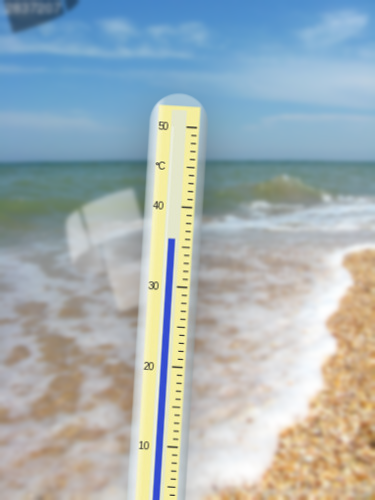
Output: **36** °C
